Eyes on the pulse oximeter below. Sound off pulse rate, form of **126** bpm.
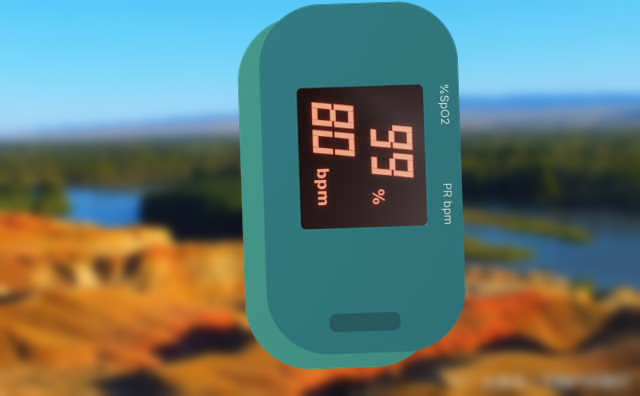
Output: **80** bpm
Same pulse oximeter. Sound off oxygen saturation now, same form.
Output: **99** %
